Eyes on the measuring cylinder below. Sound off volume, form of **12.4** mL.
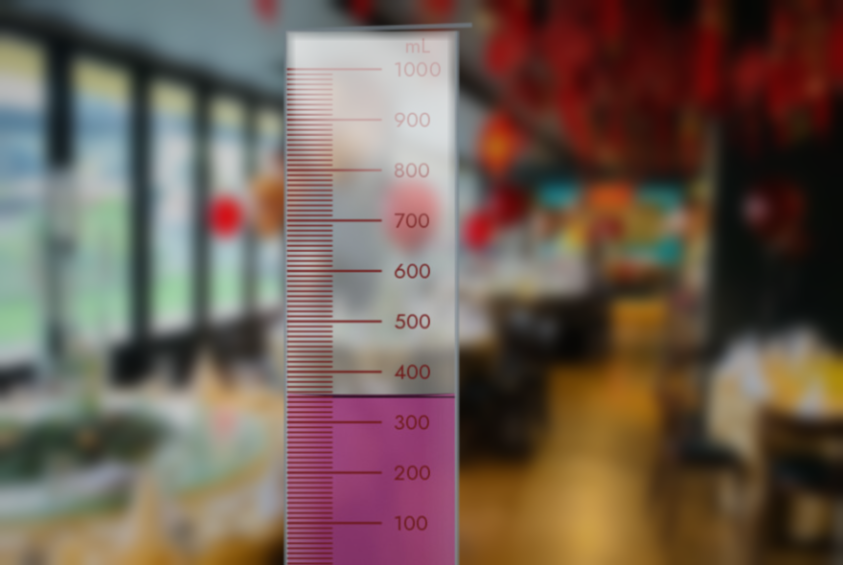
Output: **350** mL
